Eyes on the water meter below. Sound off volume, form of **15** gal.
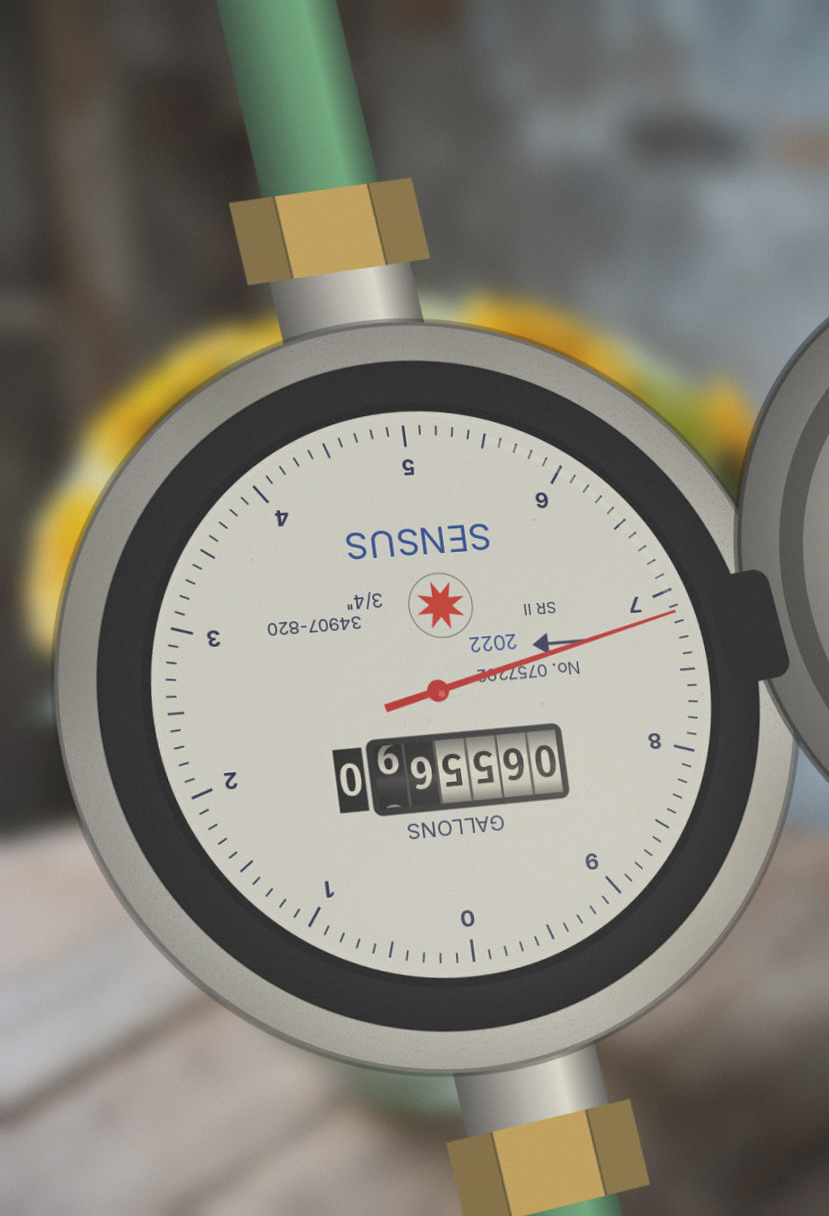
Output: **655687.1** gal
